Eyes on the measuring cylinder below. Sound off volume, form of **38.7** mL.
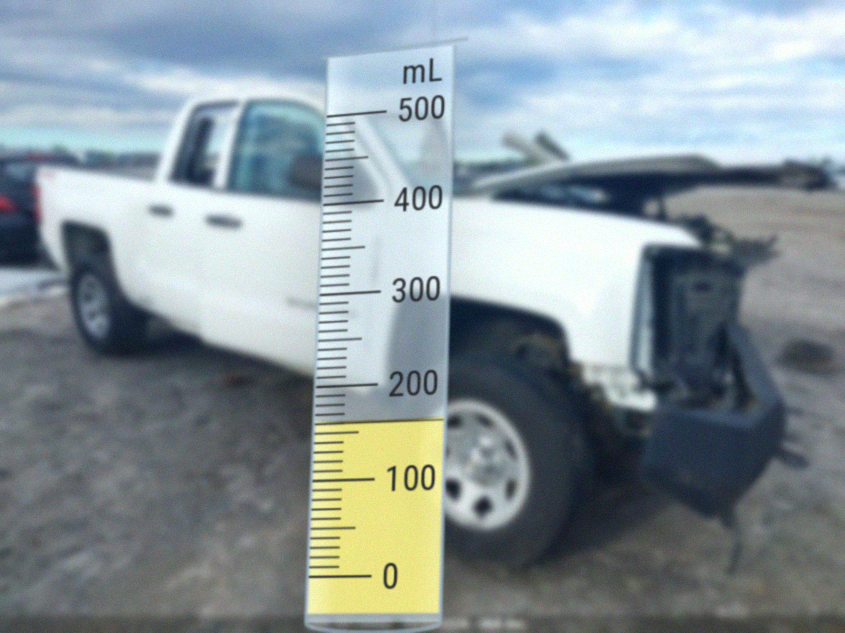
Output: **160** mL
